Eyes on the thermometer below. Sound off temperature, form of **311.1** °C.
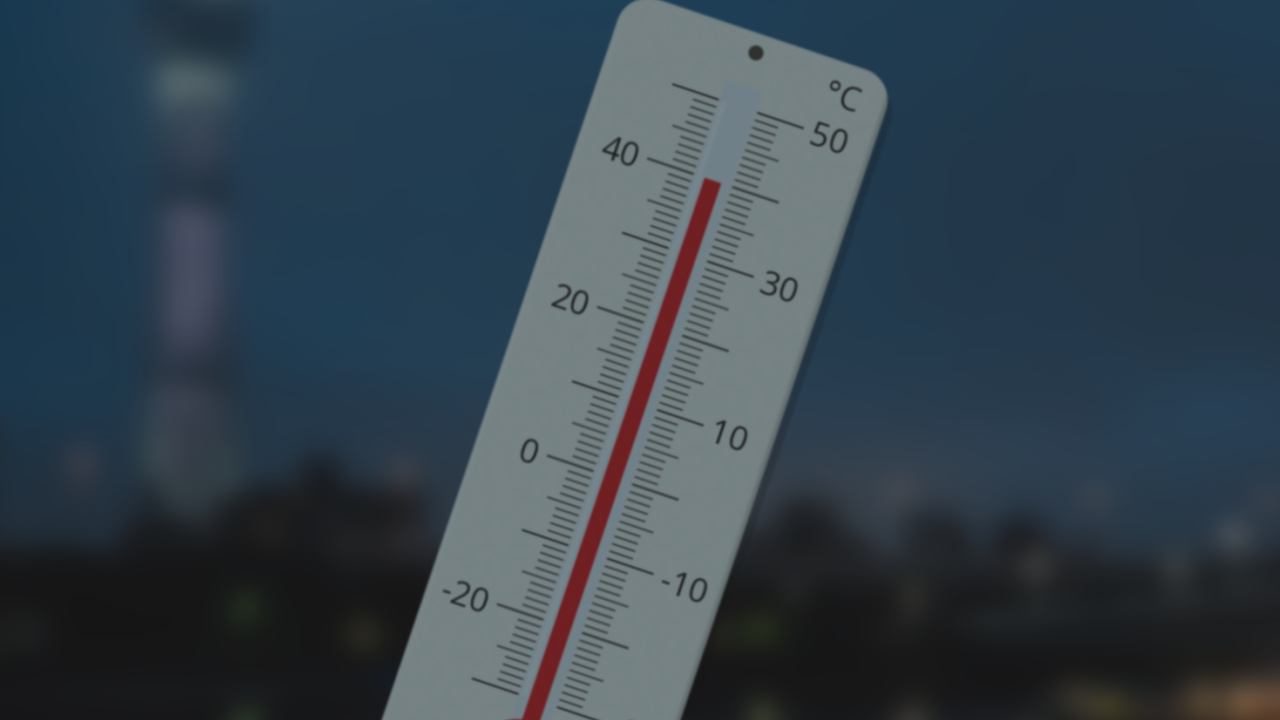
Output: **40** °C
